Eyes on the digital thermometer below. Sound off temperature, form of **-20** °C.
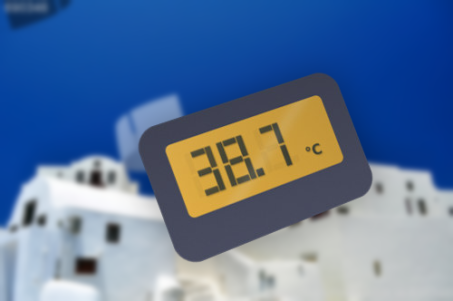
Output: **38.7** °C
